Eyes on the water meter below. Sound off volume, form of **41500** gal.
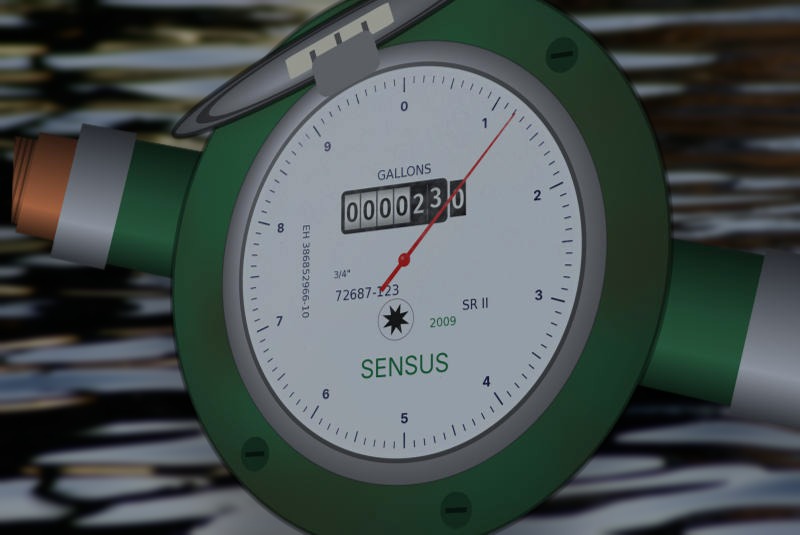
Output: **231.2** gal
